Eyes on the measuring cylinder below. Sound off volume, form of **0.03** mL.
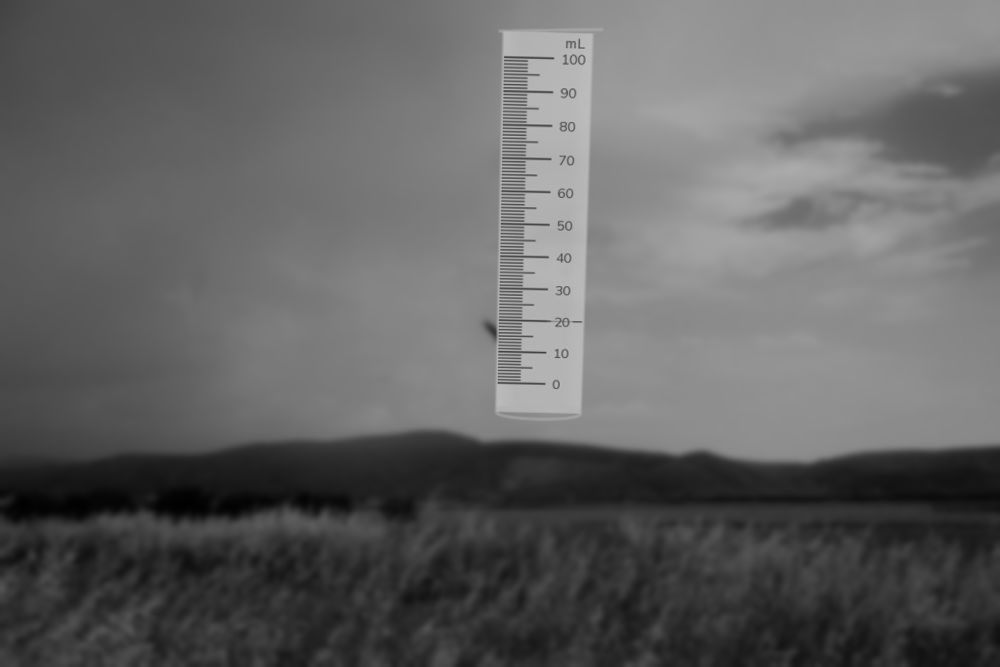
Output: **20** mL
